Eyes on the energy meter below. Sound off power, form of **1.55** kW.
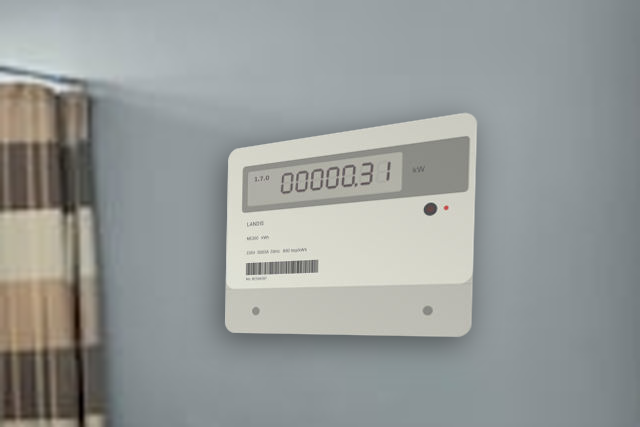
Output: **0.31** kW
